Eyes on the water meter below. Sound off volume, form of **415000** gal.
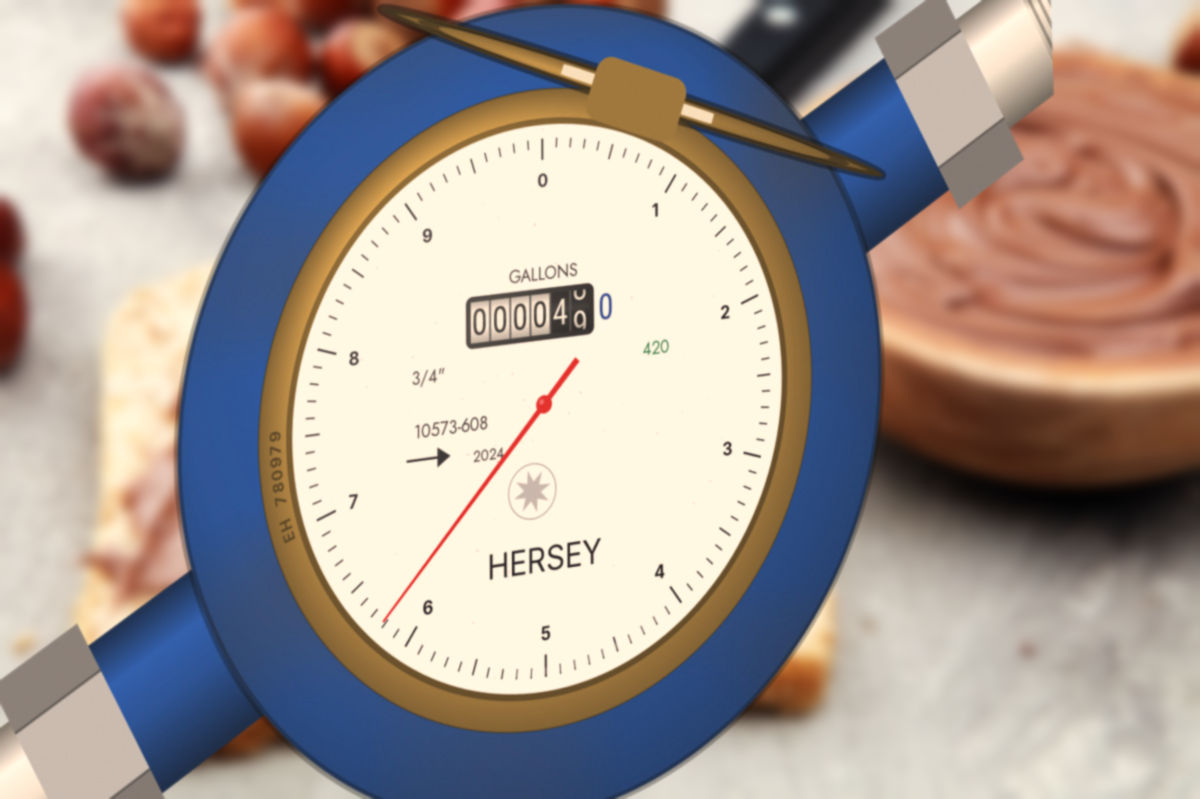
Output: **486.2** gal
